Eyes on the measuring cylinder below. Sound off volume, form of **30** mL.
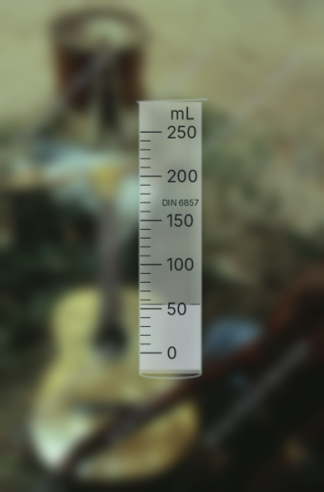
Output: **55** mL
